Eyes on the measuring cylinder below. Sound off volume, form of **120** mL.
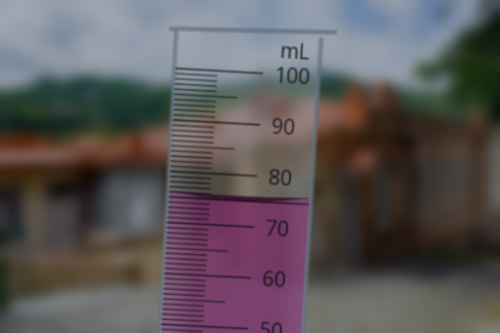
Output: **75** mL
